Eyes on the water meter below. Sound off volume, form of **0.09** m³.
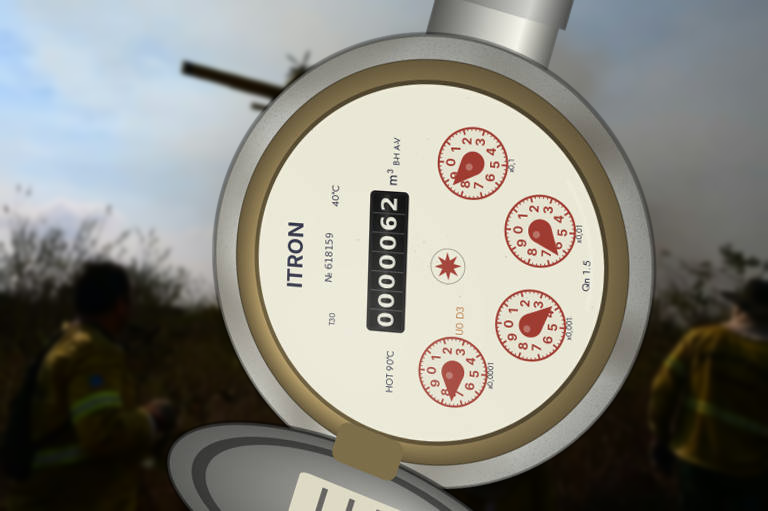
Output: **62.8637** m³
